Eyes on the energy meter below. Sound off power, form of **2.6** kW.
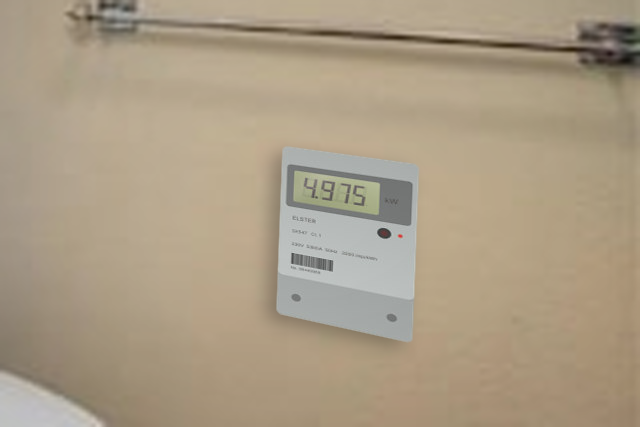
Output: **4.975** kW
